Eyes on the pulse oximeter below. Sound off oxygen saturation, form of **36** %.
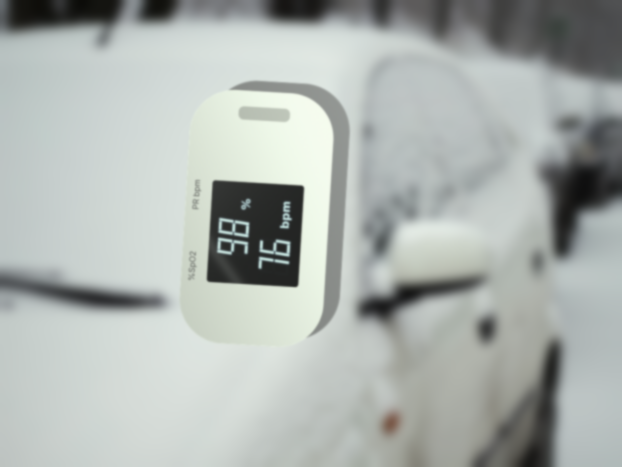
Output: **98** %
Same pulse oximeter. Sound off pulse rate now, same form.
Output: **76** bpm
